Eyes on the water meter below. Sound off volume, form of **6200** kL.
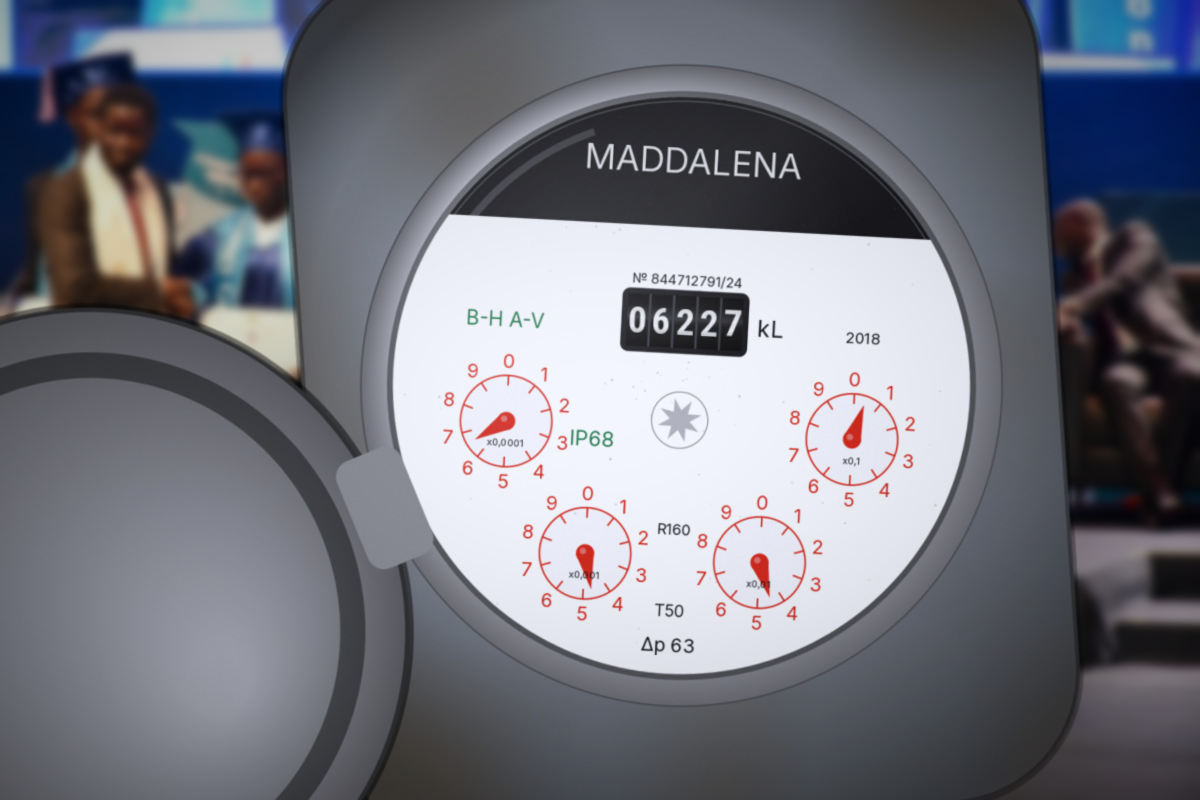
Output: **6227.0446** kL
